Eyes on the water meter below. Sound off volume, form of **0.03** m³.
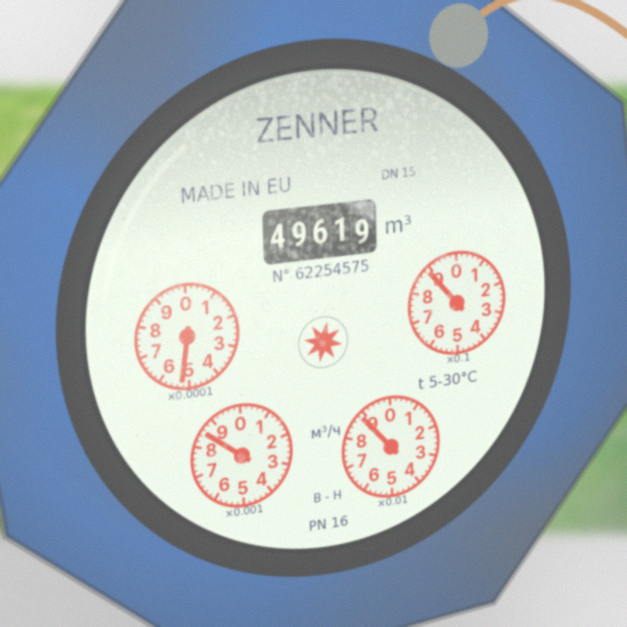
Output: **49618.8885** m³
